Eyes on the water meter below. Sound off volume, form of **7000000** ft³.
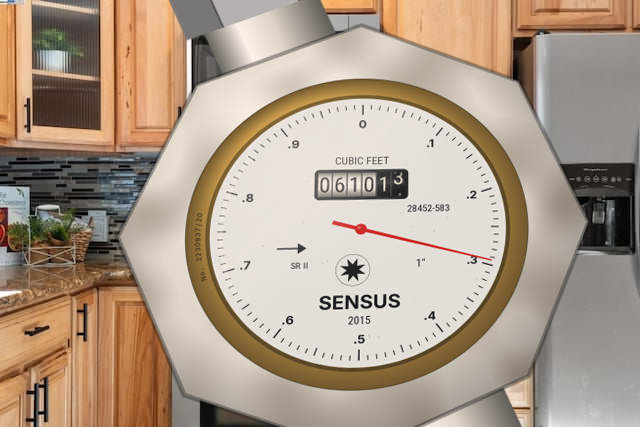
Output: **61013.29** ft³
